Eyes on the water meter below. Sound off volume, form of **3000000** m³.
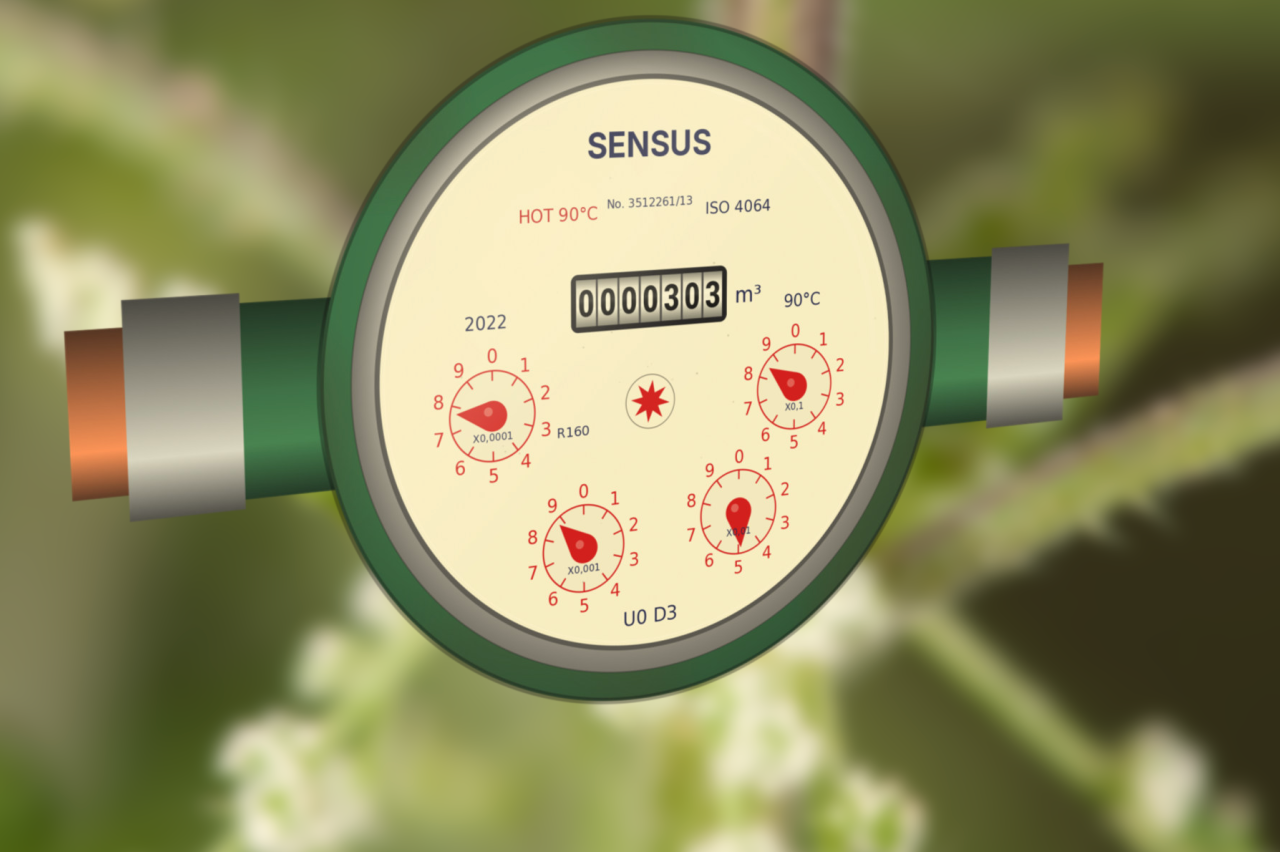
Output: **303.8487** m³
